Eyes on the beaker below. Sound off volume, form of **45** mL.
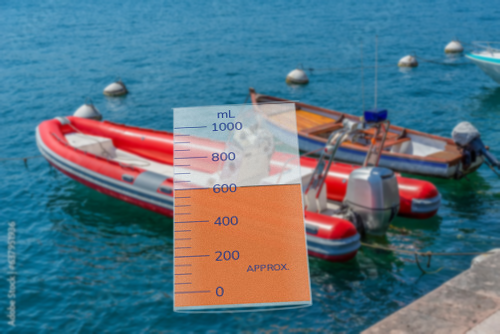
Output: **600** mL
